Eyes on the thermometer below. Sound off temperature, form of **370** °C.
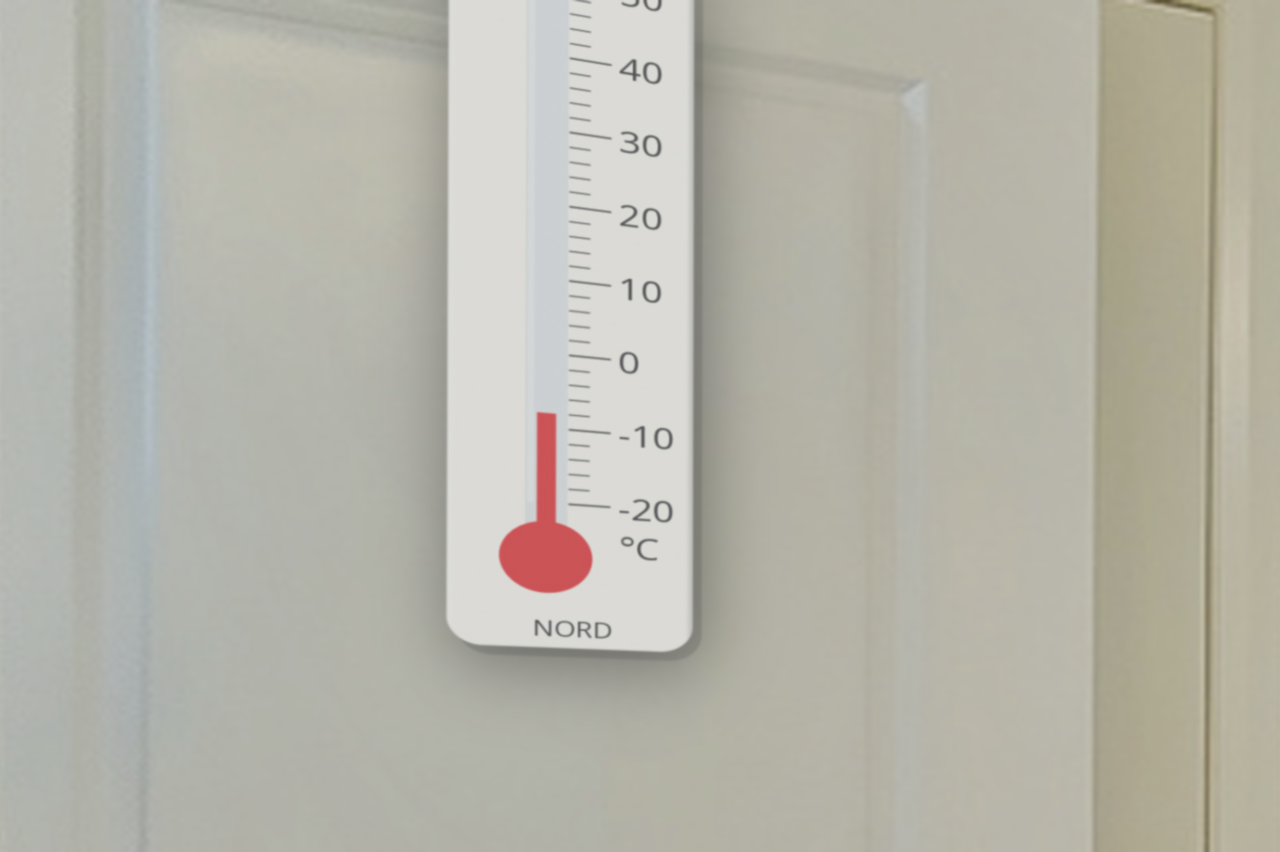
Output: **-8** °C
